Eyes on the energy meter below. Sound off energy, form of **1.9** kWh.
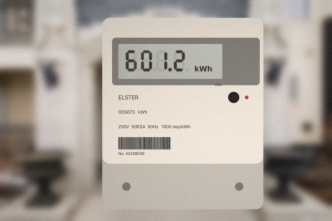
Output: **601.2** kWh
